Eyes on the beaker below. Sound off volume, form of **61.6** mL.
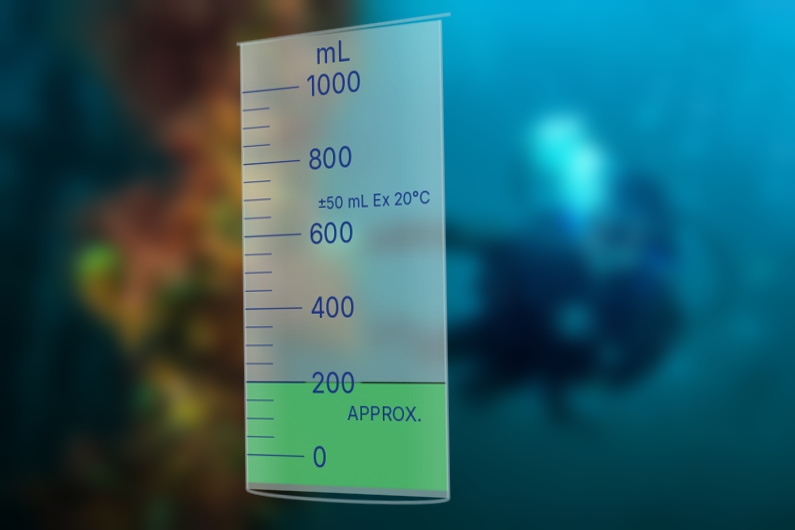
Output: **200** mL
